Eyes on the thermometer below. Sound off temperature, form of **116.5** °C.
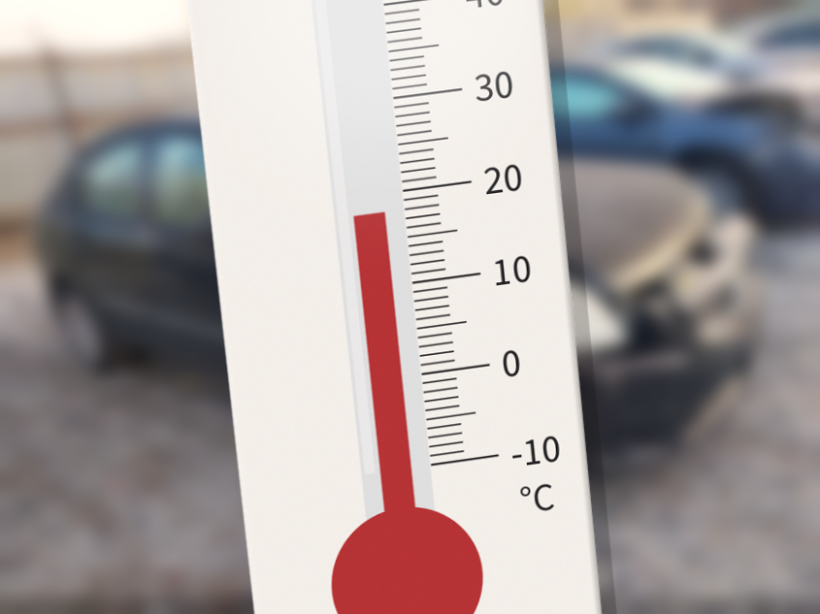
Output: **18** °C
